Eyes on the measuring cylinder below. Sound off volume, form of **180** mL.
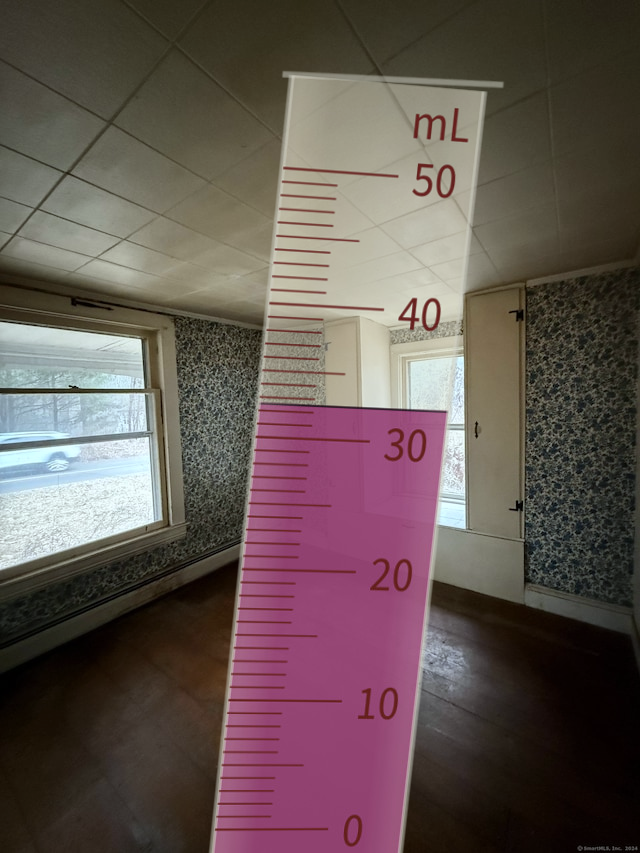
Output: **32.5** mL
